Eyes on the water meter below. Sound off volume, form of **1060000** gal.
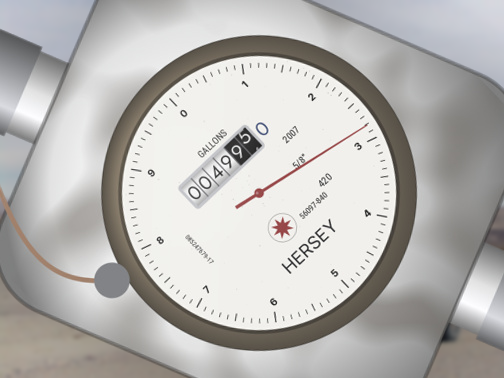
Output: **49952.8** gal
